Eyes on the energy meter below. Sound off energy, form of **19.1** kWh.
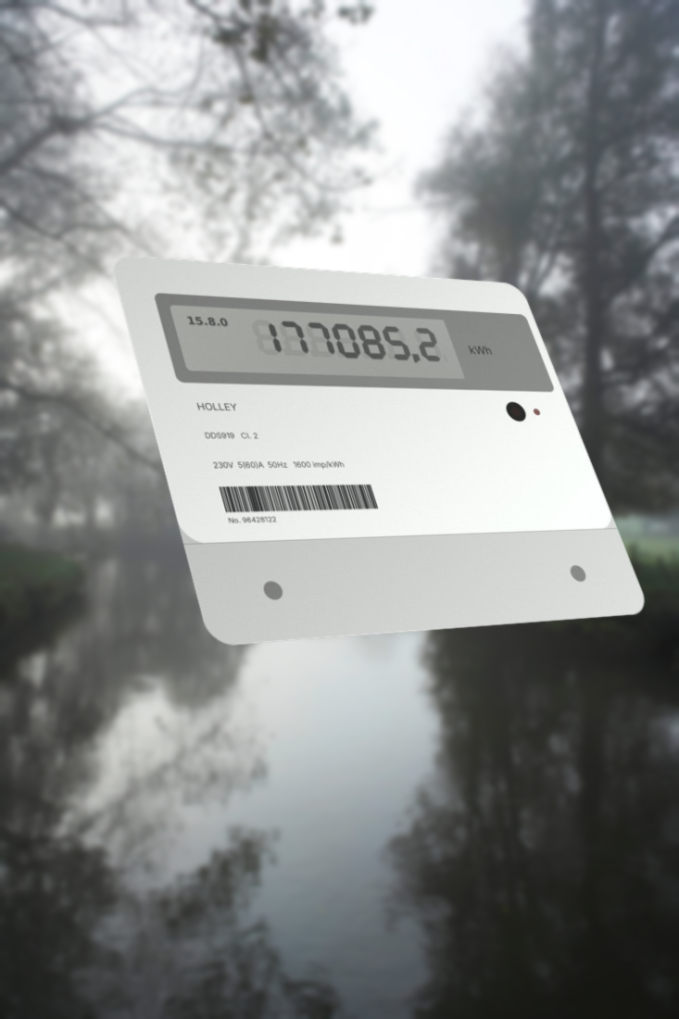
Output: **177085.2** kWh
